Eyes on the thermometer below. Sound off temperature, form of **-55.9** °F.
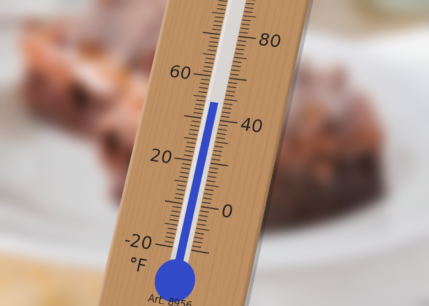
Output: **48** °F
